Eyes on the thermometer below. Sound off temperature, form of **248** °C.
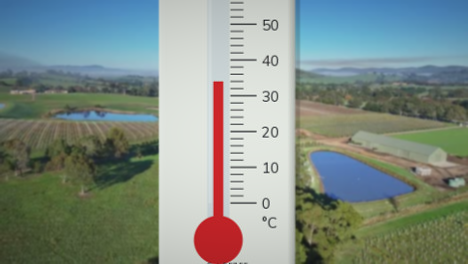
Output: **34** °C
